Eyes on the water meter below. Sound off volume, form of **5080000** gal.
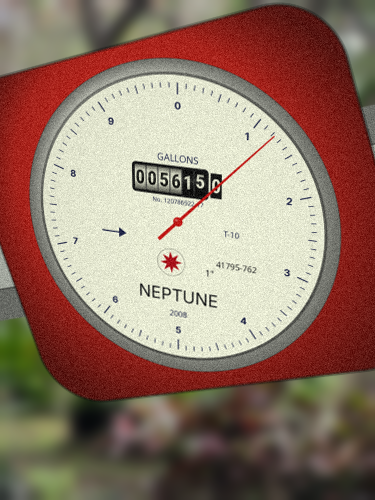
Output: **56151.2** gal
